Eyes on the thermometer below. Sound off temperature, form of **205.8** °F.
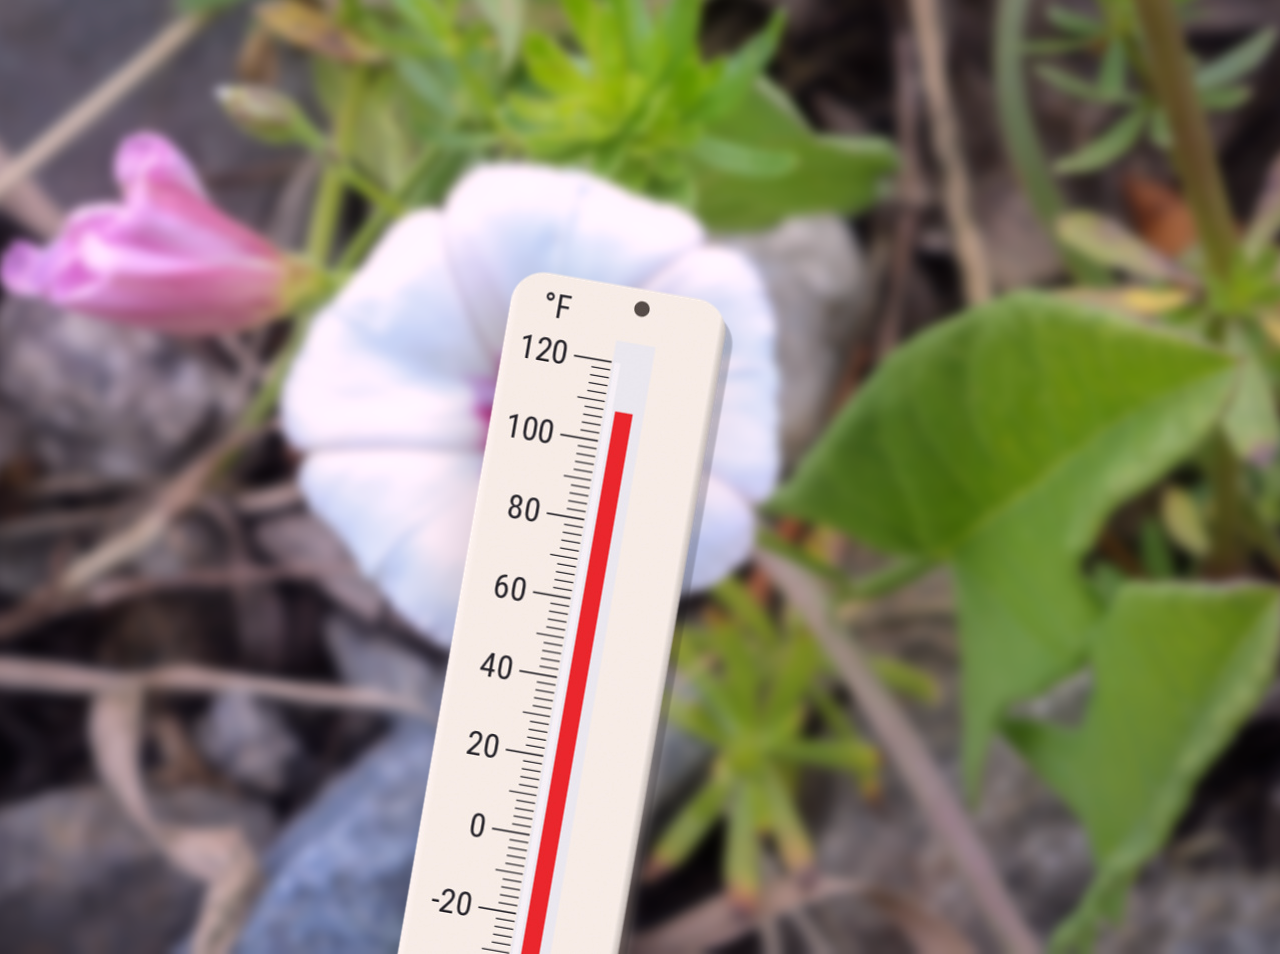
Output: **108** °F
